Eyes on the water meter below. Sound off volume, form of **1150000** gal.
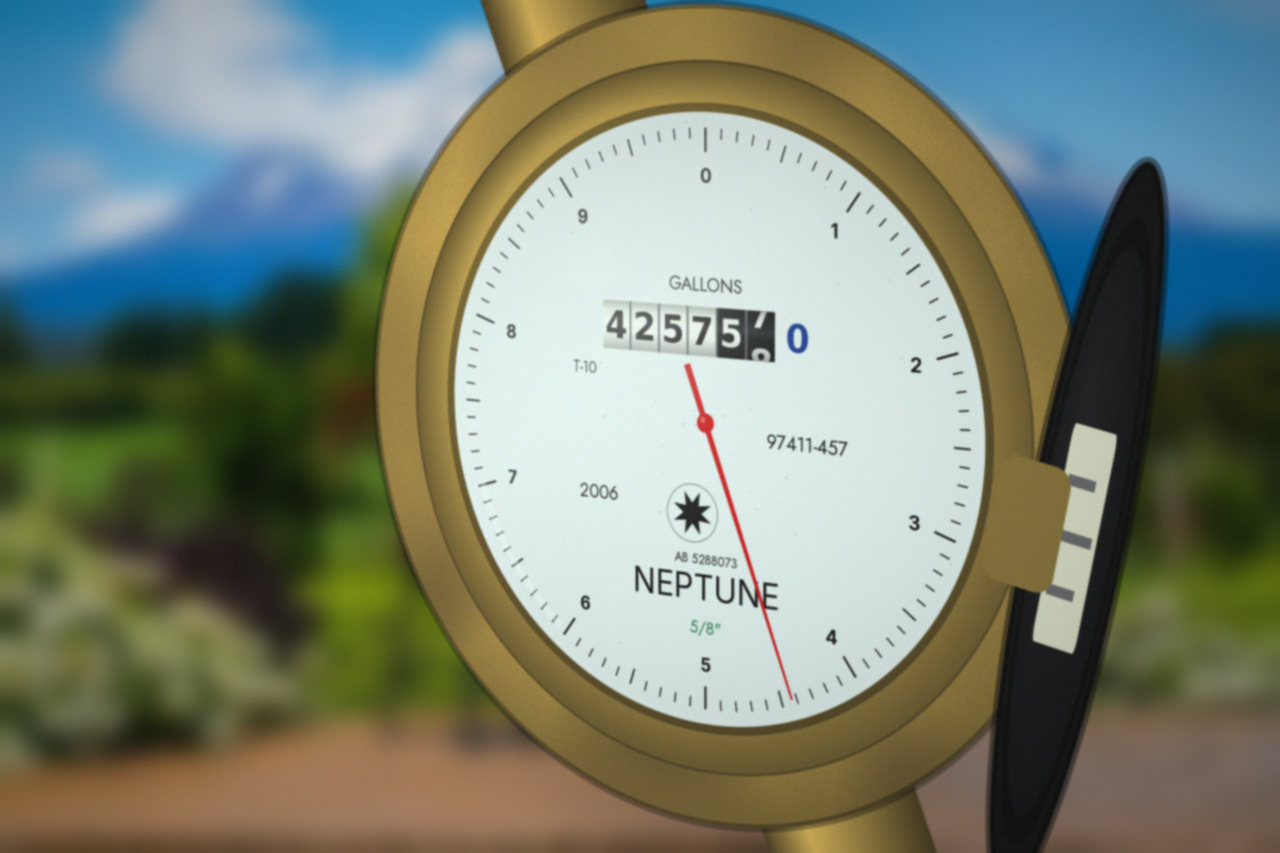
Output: **4257574.4** gal
